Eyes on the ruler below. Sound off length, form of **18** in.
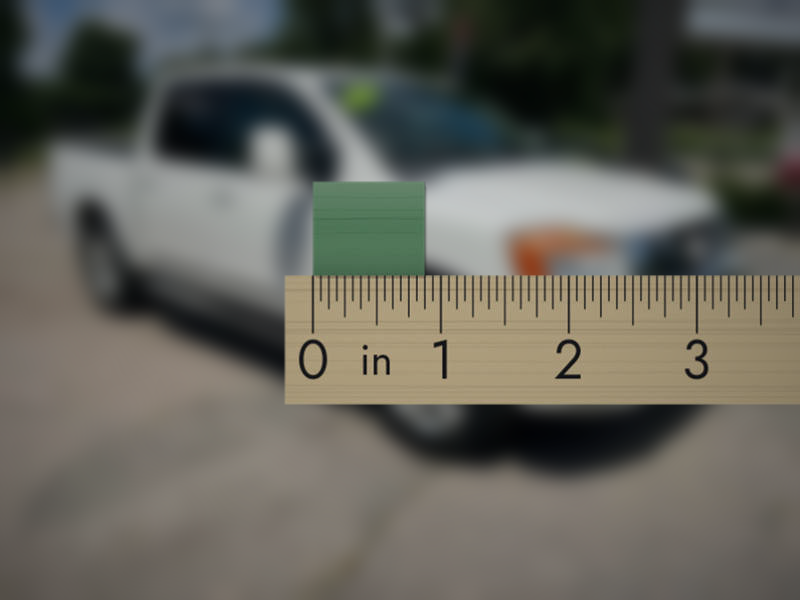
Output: **0.875** in
